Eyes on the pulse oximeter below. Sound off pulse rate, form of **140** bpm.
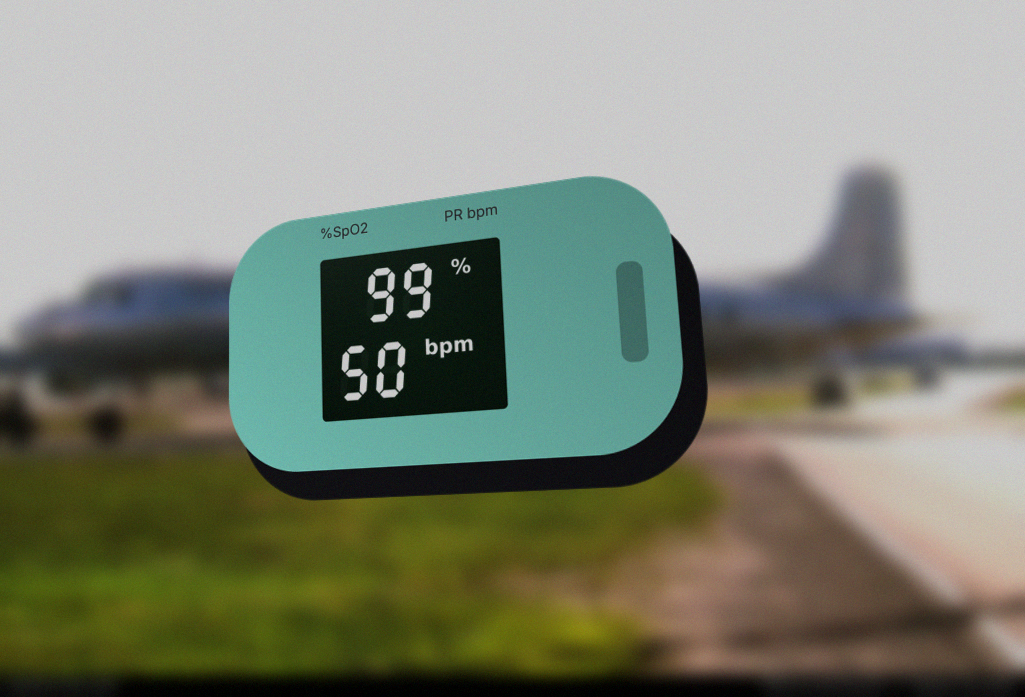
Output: **50** bpm
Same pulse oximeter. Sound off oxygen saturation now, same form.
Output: **99** %
